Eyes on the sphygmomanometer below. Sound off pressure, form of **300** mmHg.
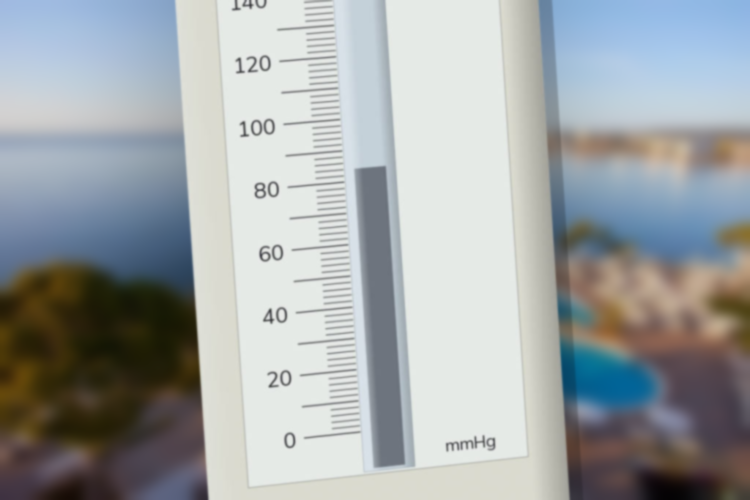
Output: **84** mmHg
